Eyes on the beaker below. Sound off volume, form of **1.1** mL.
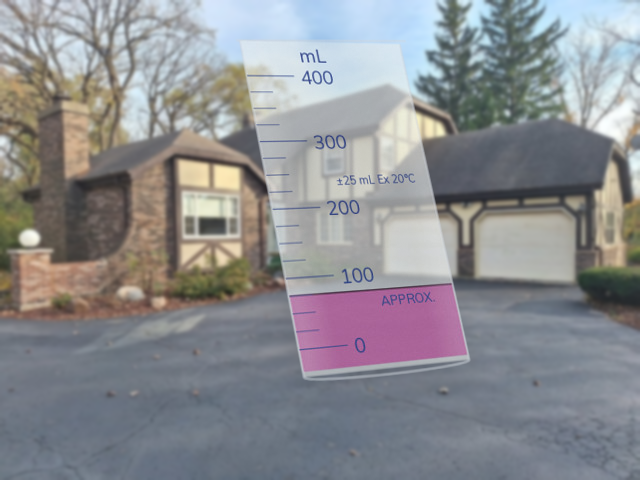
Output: **75** mL
